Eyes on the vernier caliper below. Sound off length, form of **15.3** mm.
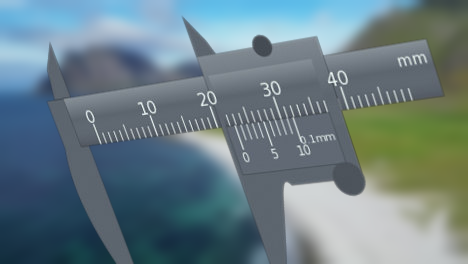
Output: **22.8** mm
